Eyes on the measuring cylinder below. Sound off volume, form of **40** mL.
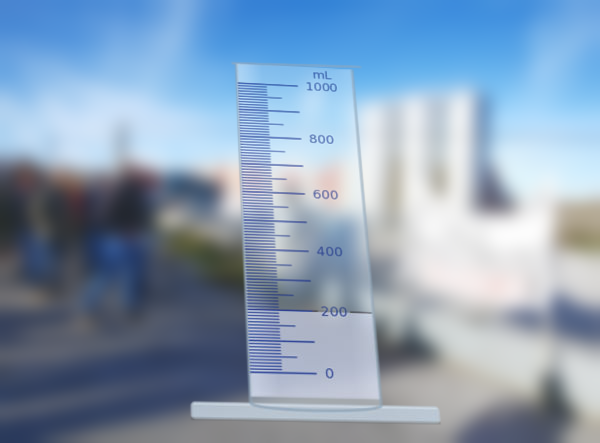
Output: **200** mL
